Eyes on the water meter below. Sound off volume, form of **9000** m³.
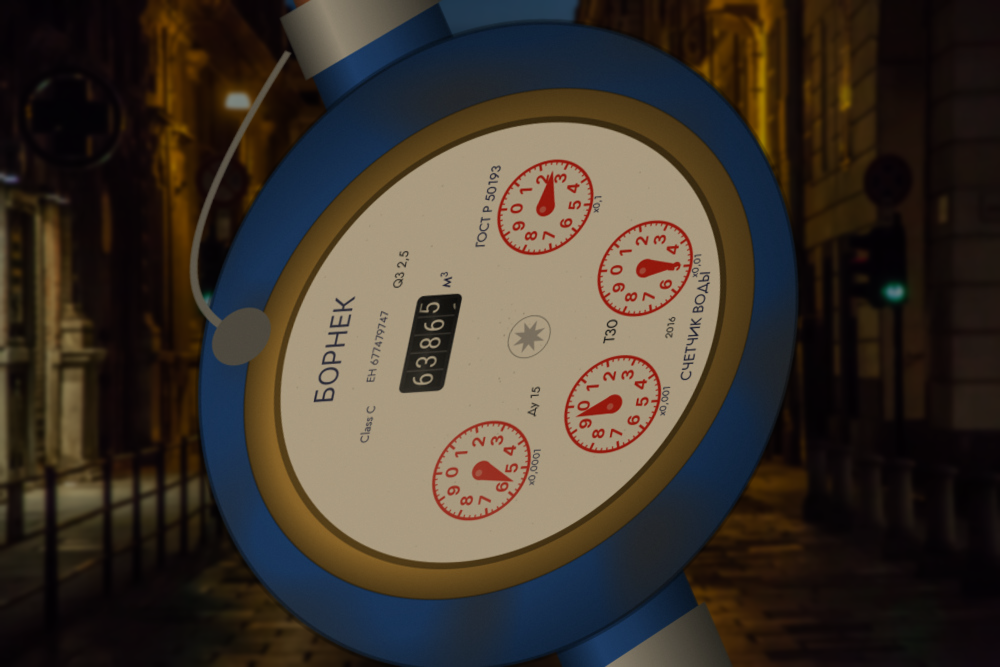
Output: **63865.2495** m³
